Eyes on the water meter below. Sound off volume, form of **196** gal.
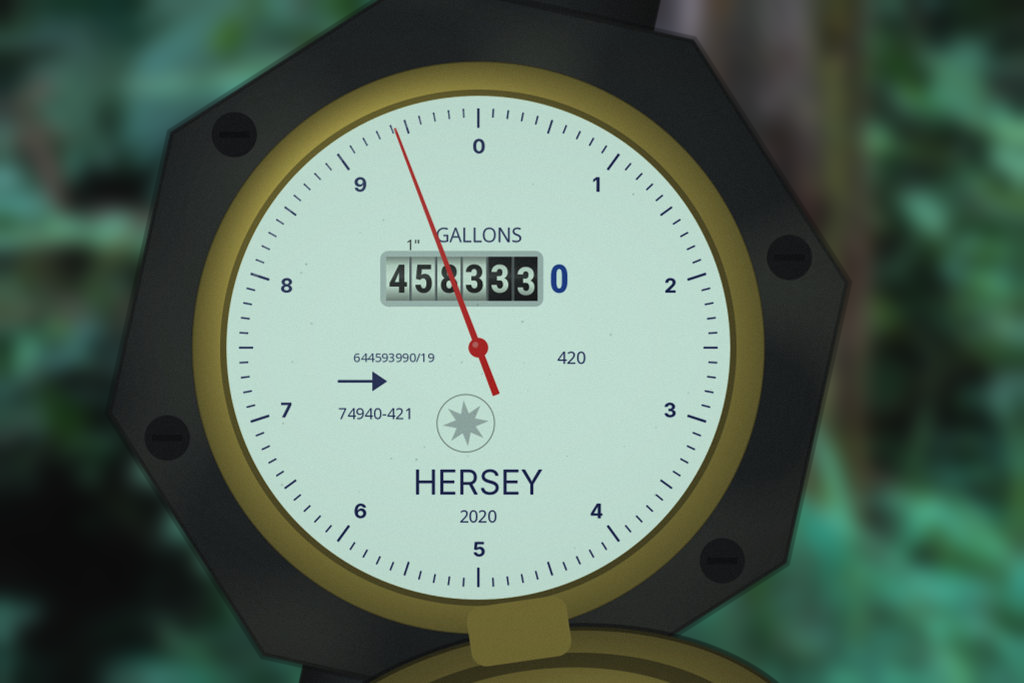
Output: **4583329.4** gal
